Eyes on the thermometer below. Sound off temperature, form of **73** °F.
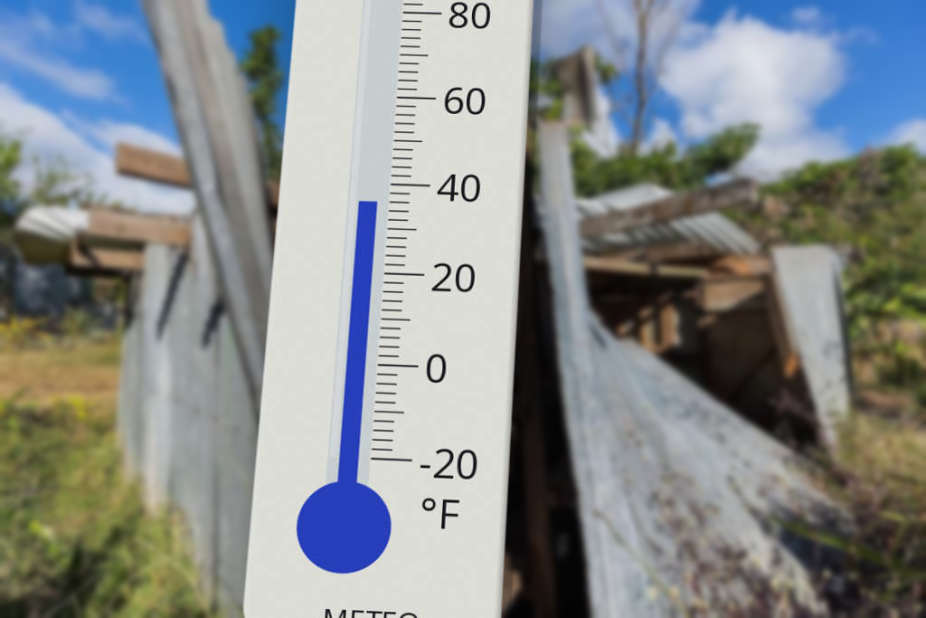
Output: **36** °F
